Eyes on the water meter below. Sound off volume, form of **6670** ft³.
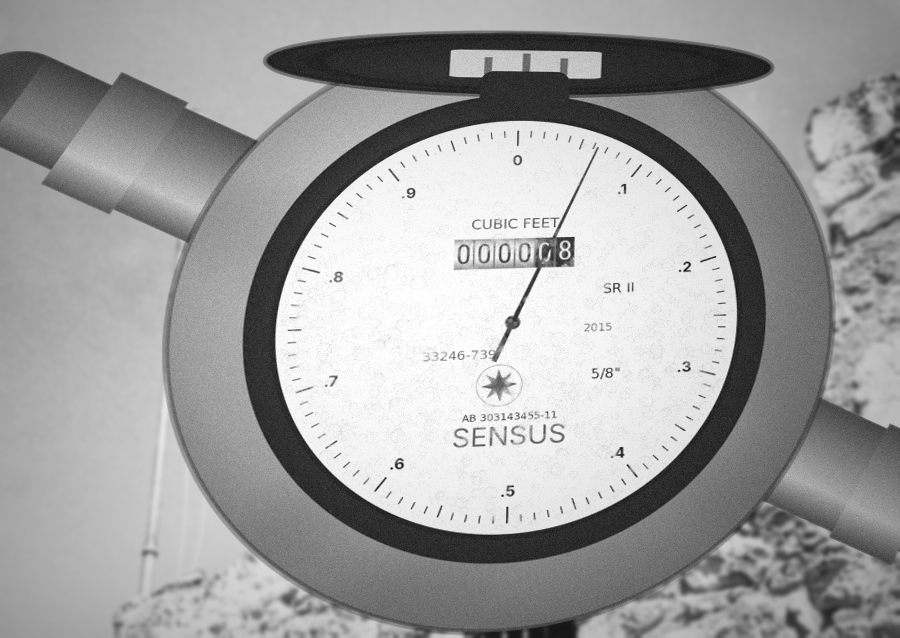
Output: **8.06** ft³
